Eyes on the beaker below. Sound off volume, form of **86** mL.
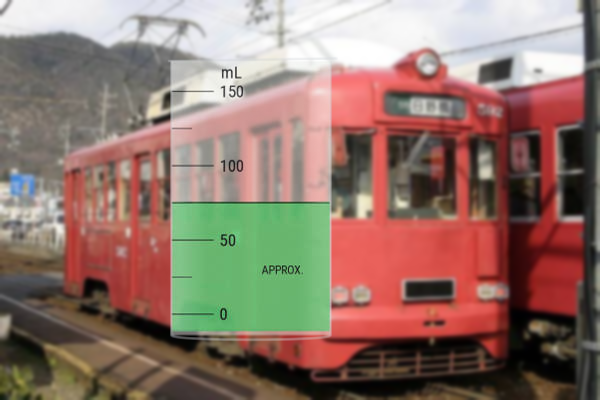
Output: **75** mL
